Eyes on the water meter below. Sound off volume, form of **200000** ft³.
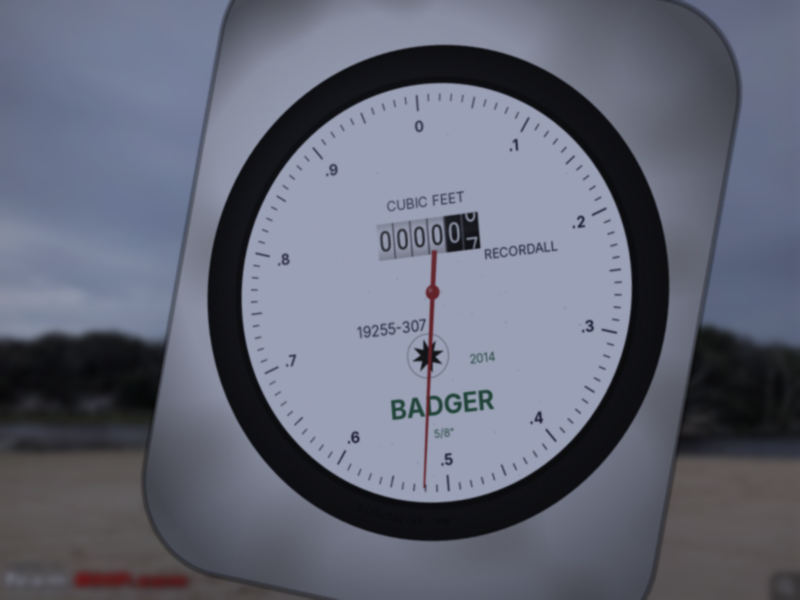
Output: **6.52** ft³
